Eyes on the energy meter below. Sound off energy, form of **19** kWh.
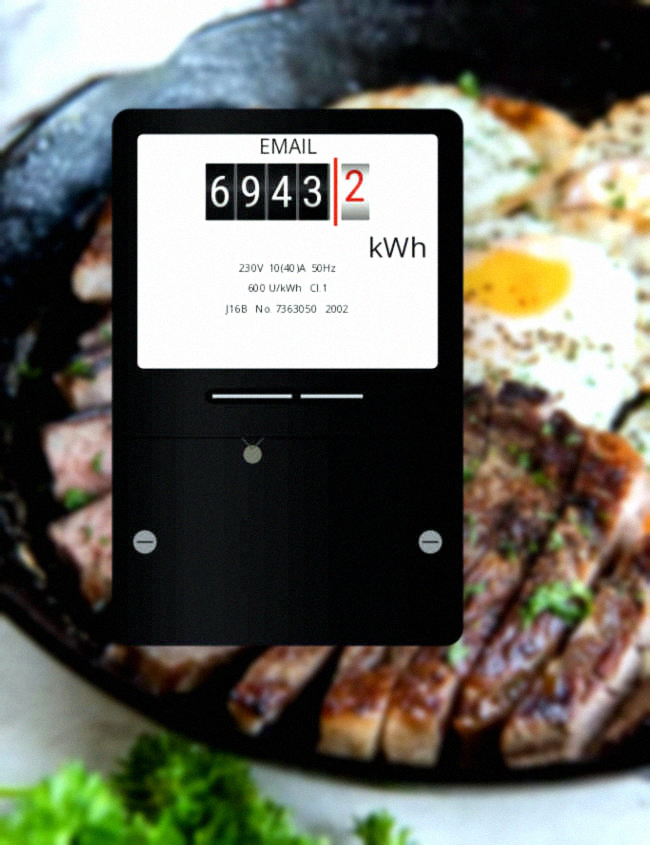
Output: **6943.2** kWh
